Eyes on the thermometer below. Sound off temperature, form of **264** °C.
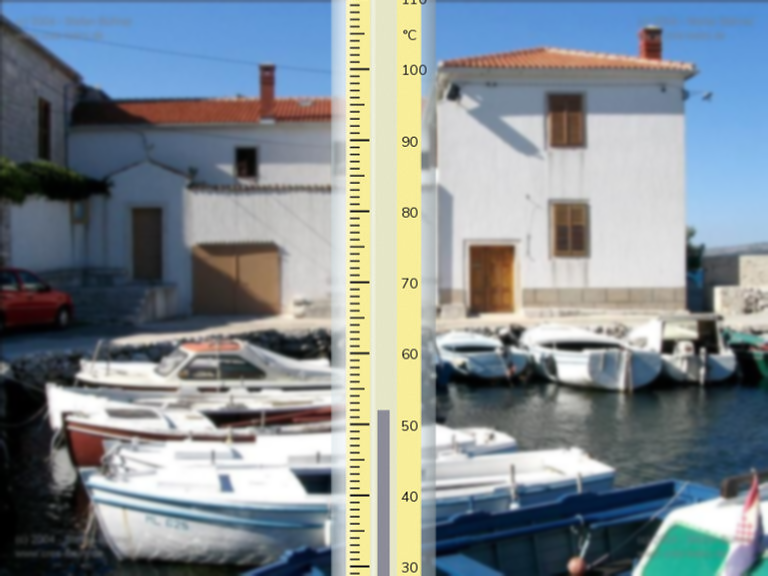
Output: **52** °C
